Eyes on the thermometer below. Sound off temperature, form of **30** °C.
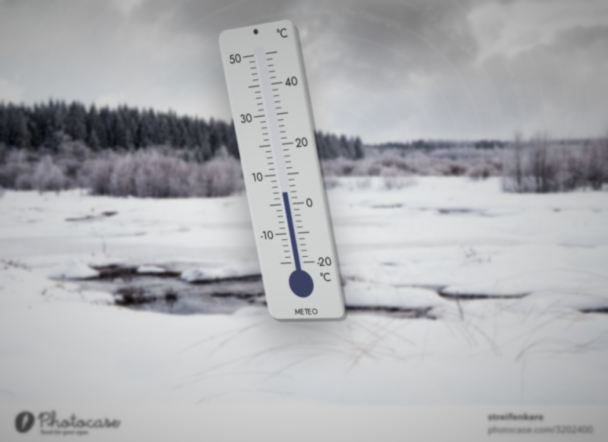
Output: **4** °C
